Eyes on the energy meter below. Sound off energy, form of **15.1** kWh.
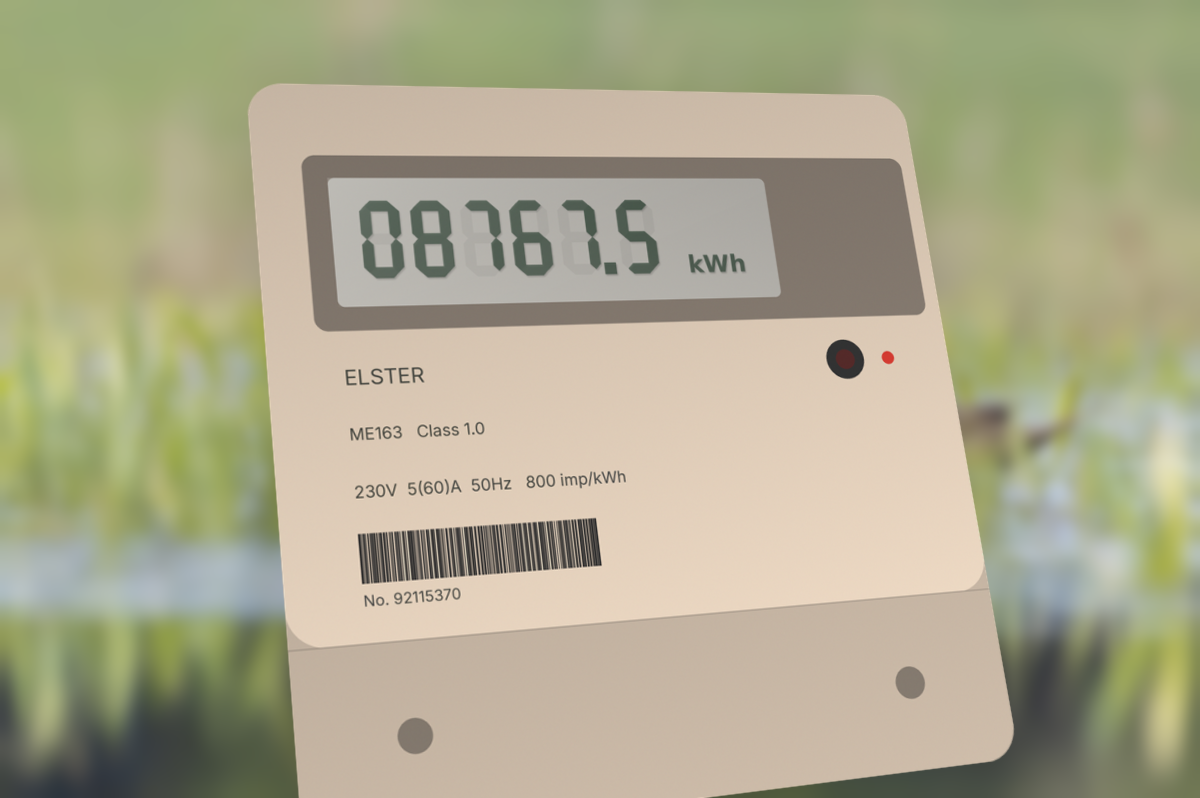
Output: **8767.5** kWh
